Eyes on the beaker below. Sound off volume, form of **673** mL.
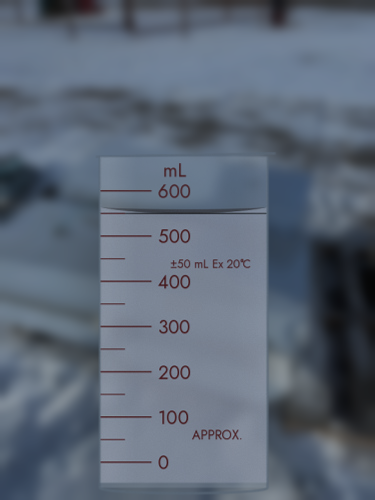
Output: **550** mL
